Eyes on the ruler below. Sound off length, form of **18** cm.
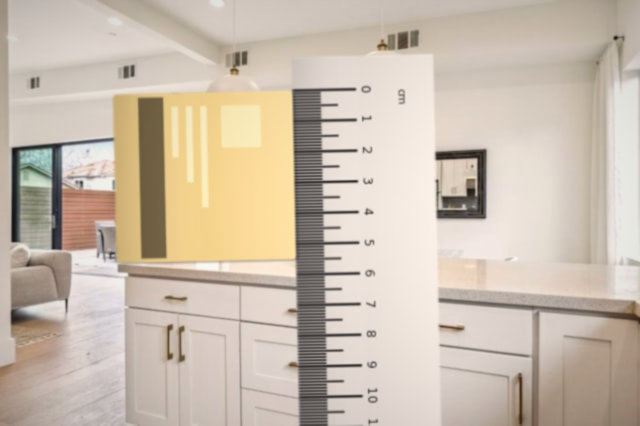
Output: **5.5** cm
